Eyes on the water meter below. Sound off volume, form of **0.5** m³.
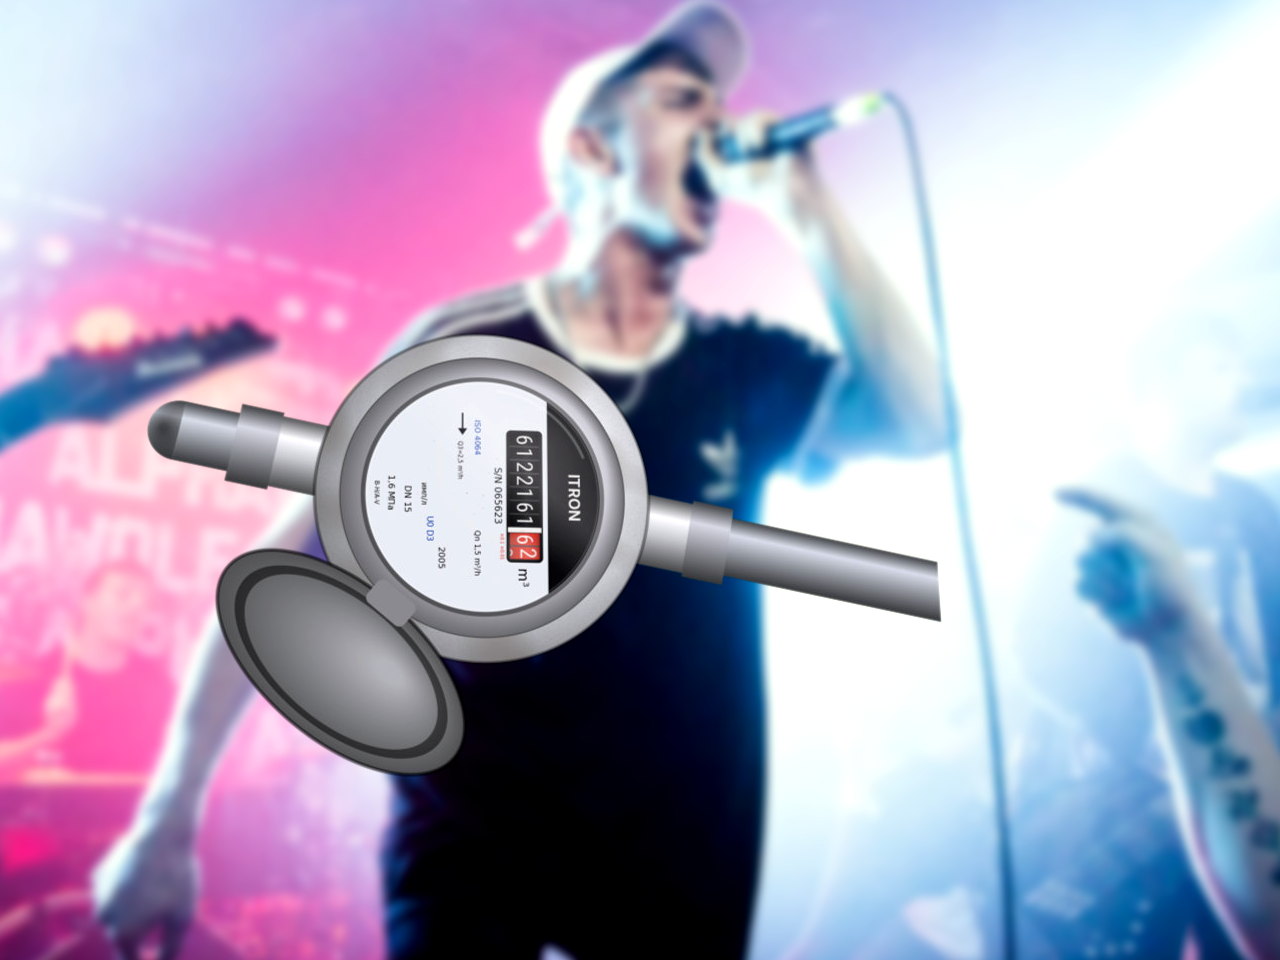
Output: **6122161.62** m³
